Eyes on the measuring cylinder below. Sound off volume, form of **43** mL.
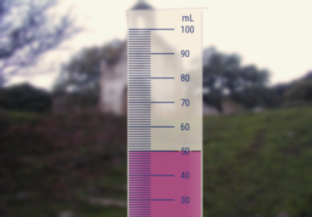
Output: **50** mL
